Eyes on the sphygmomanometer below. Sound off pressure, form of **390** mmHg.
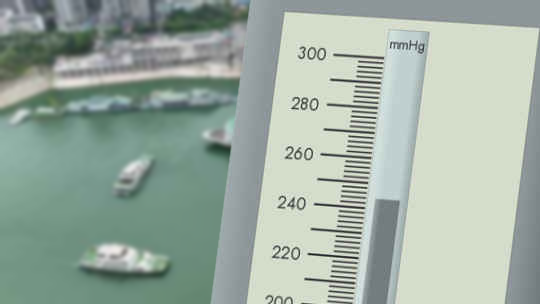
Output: **244** mmHg
